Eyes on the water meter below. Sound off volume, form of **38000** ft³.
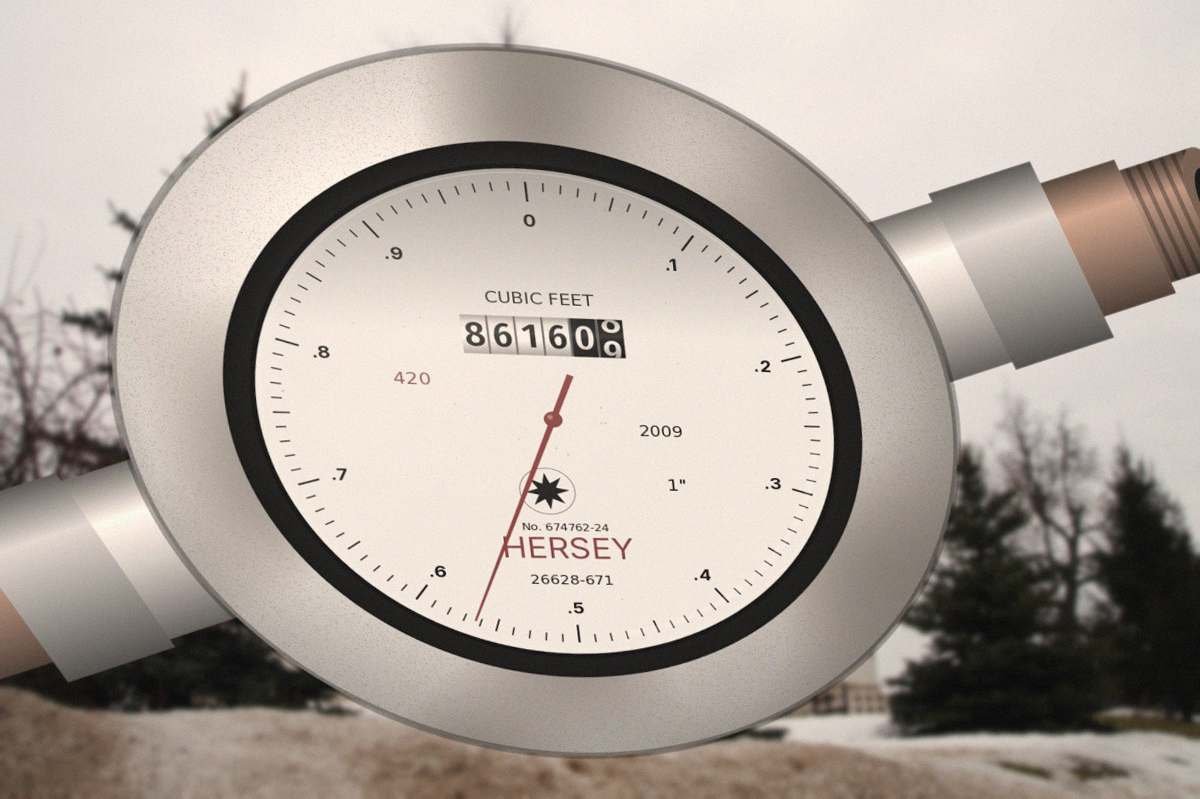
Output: **861608.56** ft³
